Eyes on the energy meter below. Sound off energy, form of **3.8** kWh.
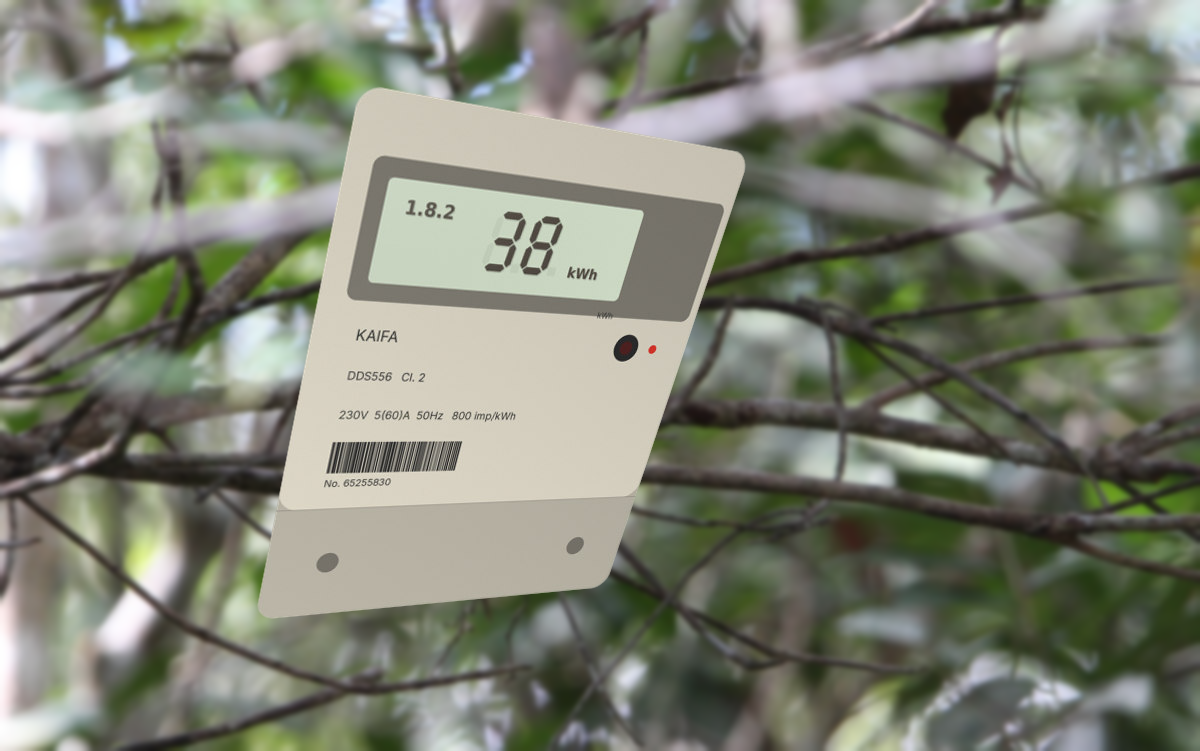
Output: **38** kWh
